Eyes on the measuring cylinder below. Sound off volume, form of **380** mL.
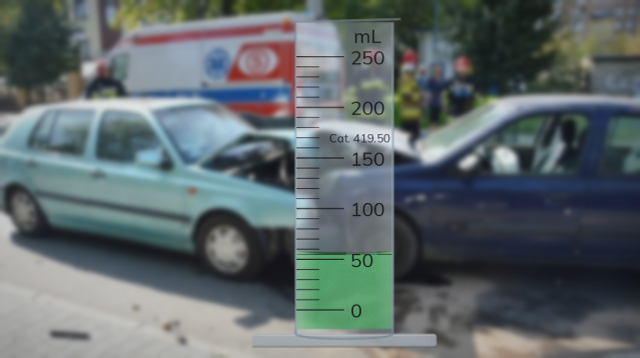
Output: **55** mL
